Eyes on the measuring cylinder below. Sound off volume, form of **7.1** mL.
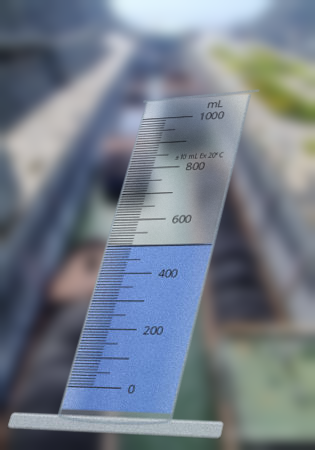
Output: **500** mL
